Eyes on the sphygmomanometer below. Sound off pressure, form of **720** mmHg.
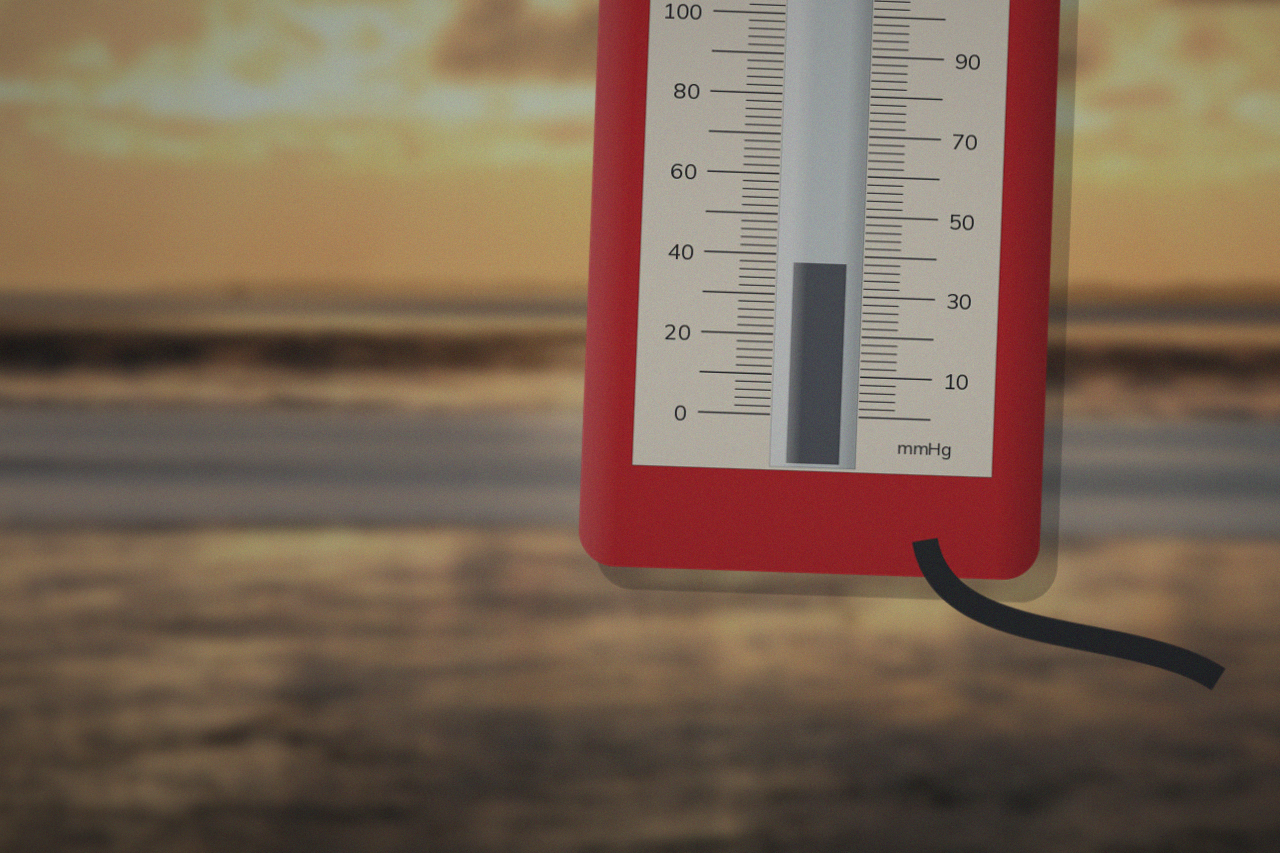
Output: **38** mmHg
